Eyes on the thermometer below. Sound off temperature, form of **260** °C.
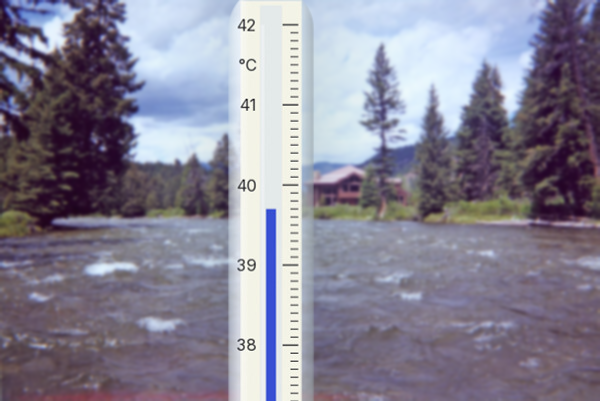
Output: **39.7** °C
